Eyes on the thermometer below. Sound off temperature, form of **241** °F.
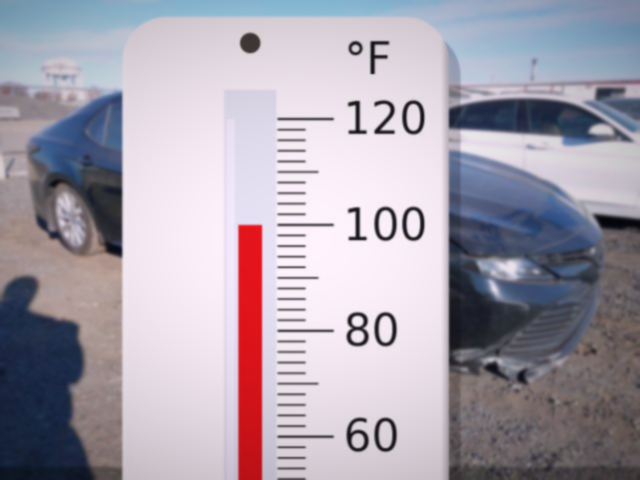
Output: **100** °F
